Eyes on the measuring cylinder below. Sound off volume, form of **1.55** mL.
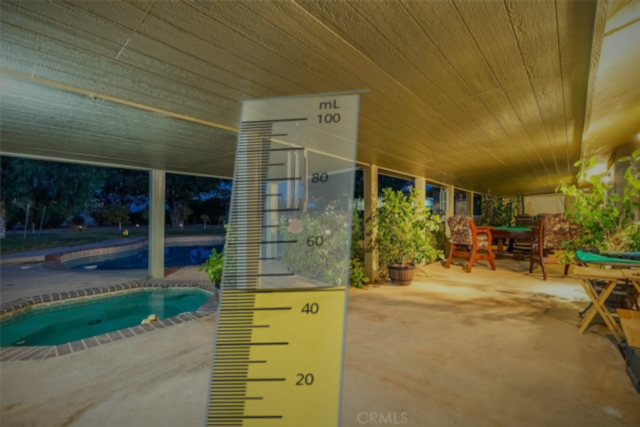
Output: **45** mL
